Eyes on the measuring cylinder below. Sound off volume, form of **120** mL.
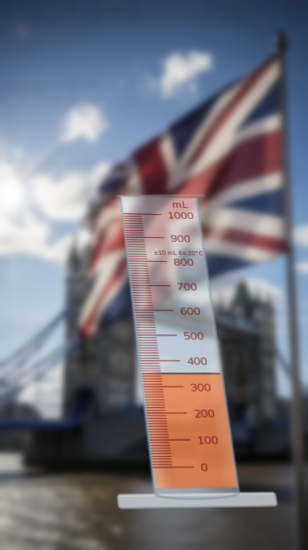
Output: **350** mL
